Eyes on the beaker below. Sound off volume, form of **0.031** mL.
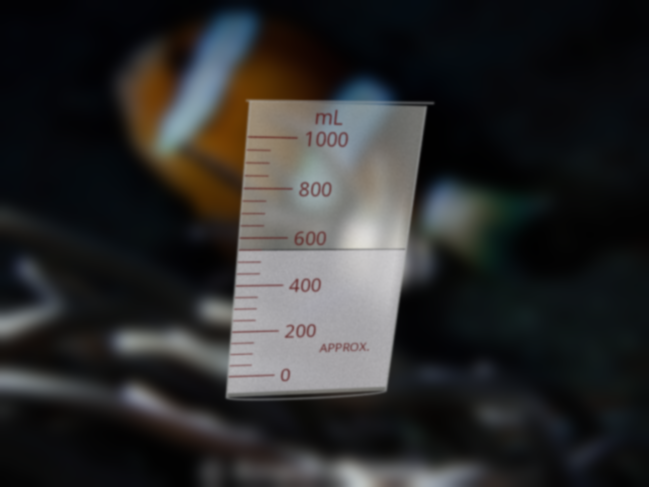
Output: **550** mL
